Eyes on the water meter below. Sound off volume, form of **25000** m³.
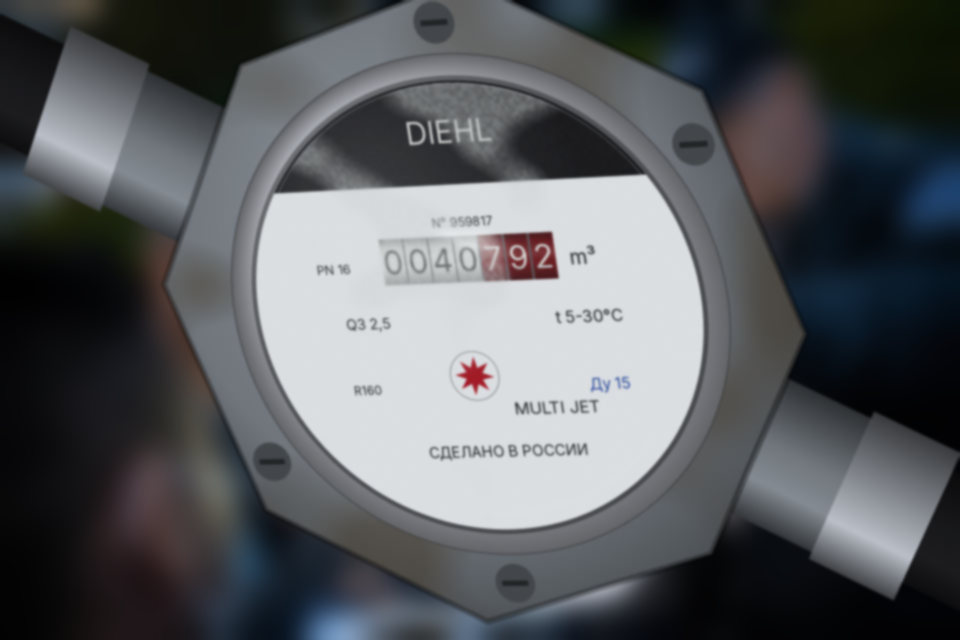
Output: **40.792** m³
